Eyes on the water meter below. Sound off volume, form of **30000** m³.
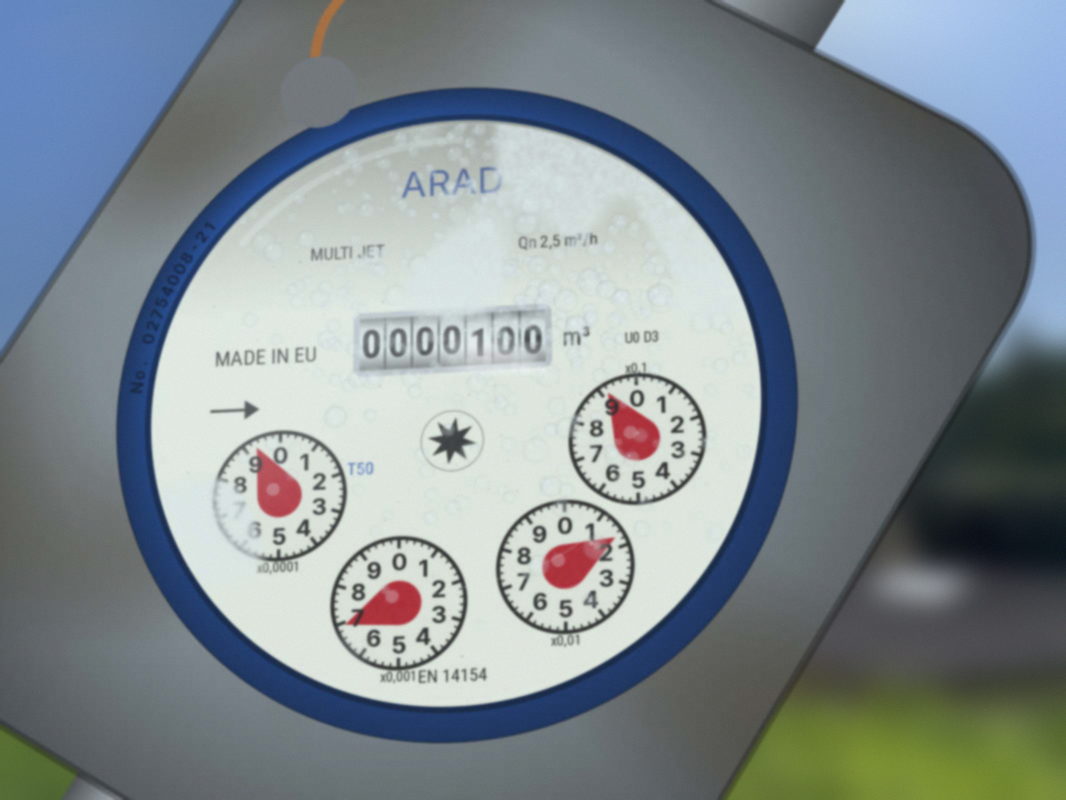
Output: **99.9169** m³
